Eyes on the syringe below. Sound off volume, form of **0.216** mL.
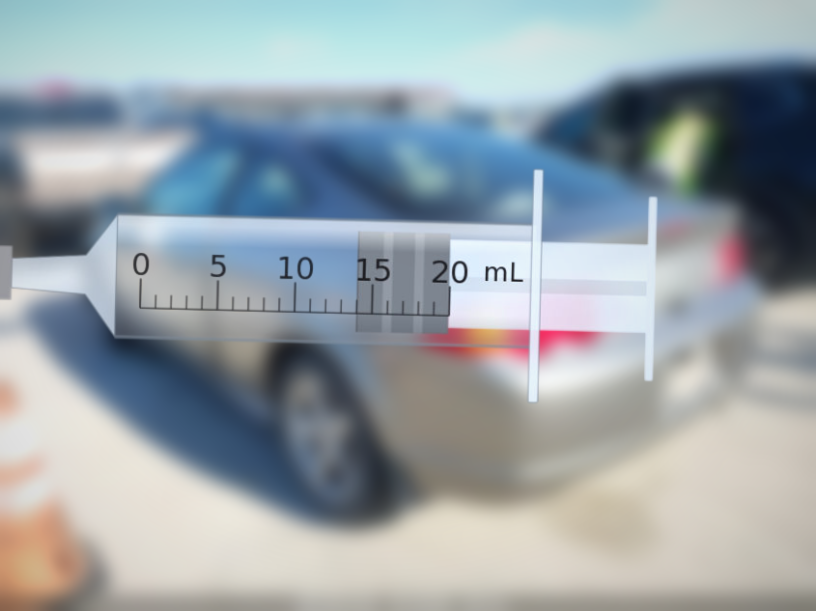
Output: **14** mL
